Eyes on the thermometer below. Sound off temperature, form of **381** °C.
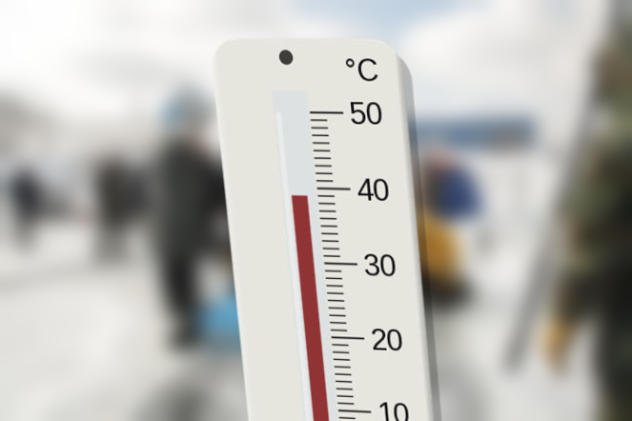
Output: **39** °C
